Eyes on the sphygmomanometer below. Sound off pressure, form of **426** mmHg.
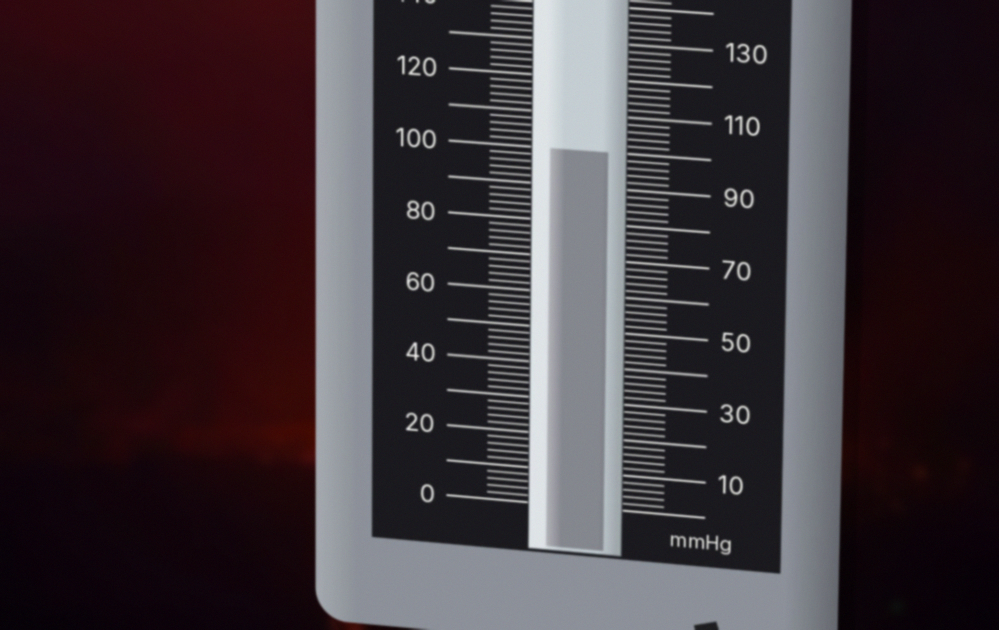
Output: **100** mmHg
